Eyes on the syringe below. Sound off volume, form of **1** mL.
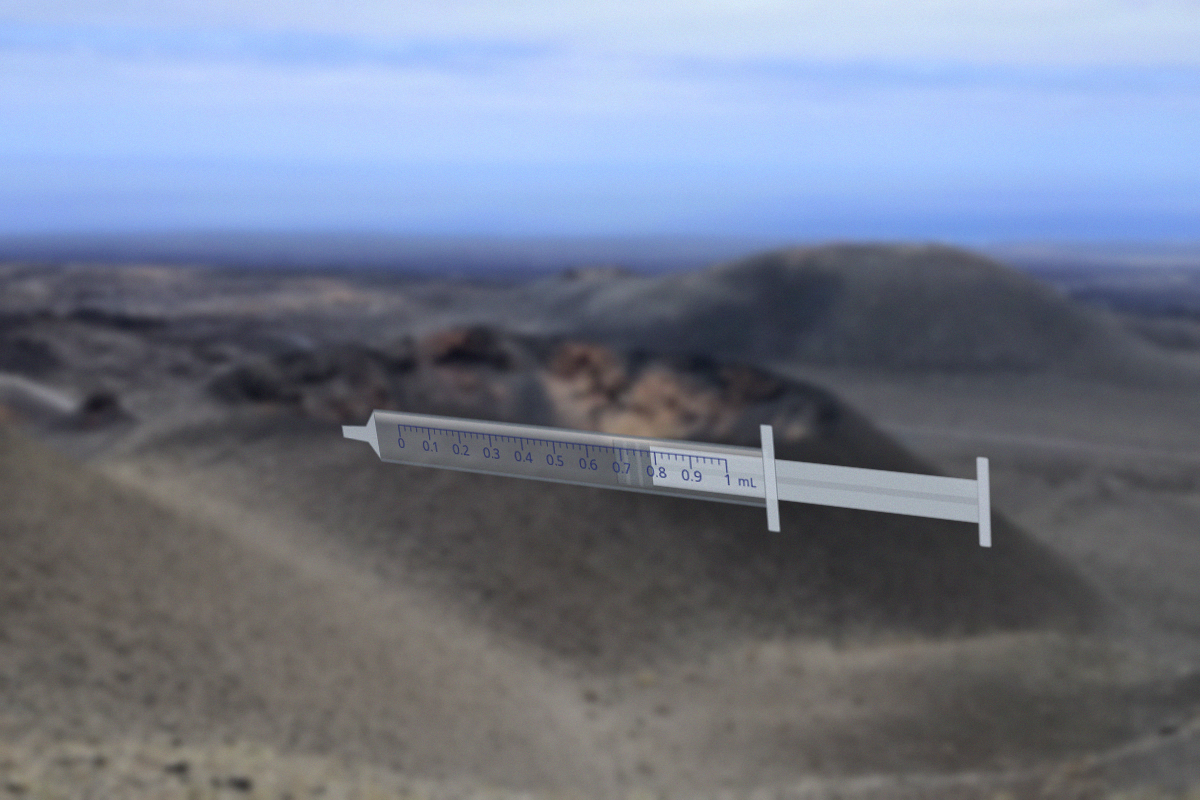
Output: **0.68** mL
